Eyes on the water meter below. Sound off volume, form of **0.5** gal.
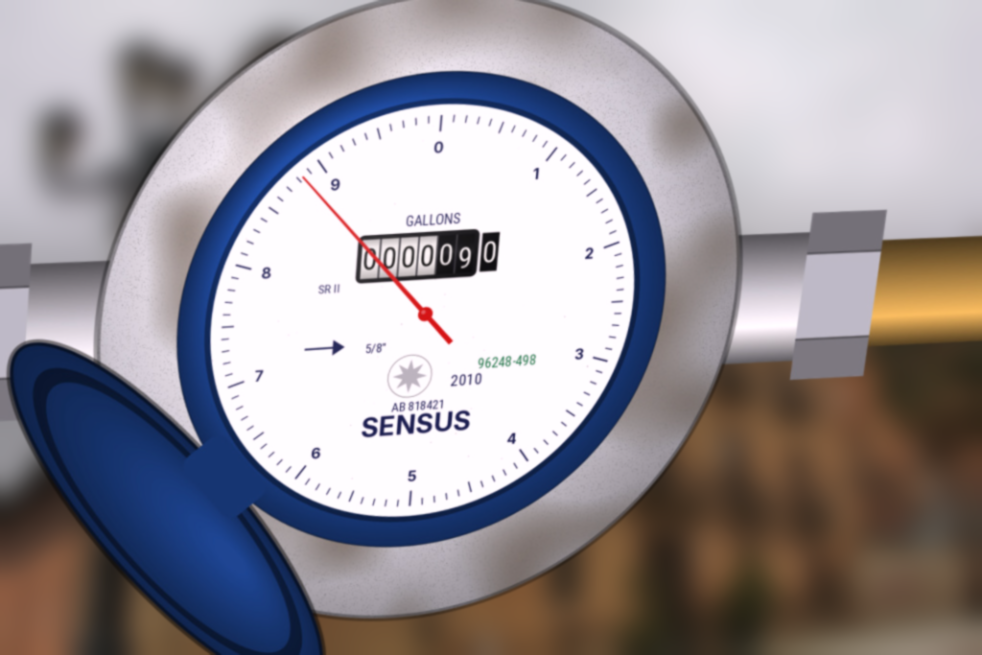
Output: **88.8** gal
